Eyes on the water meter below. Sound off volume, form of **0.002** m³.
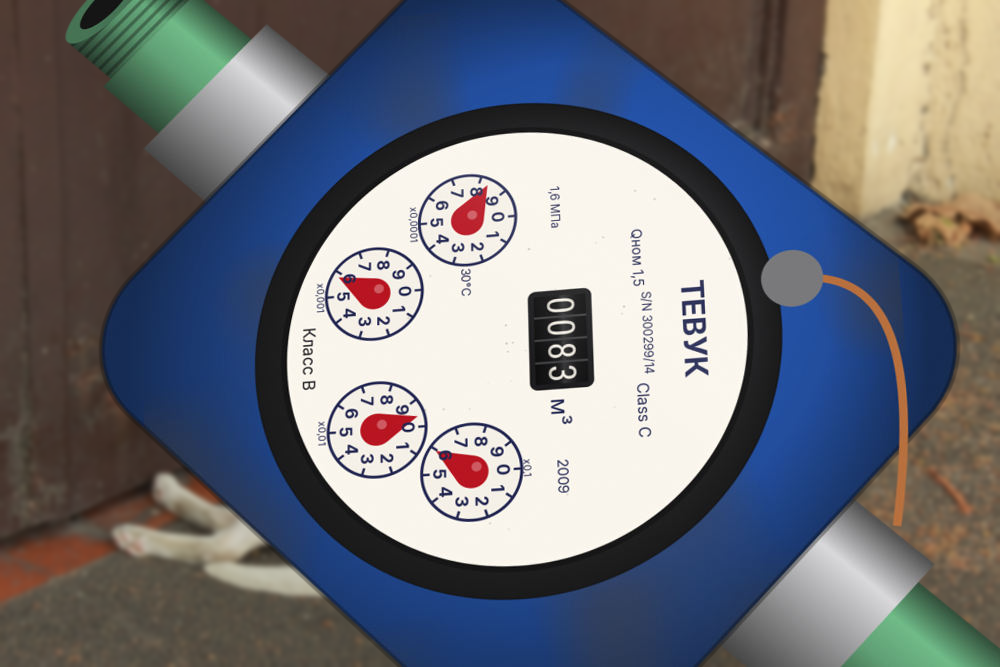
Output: **83.5958** m³
